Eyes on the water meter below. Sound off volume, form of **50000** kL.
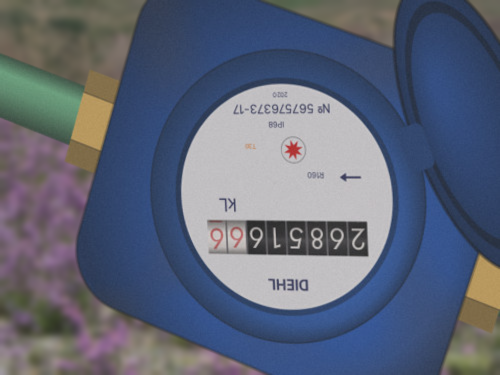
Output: **268516.66** kL
